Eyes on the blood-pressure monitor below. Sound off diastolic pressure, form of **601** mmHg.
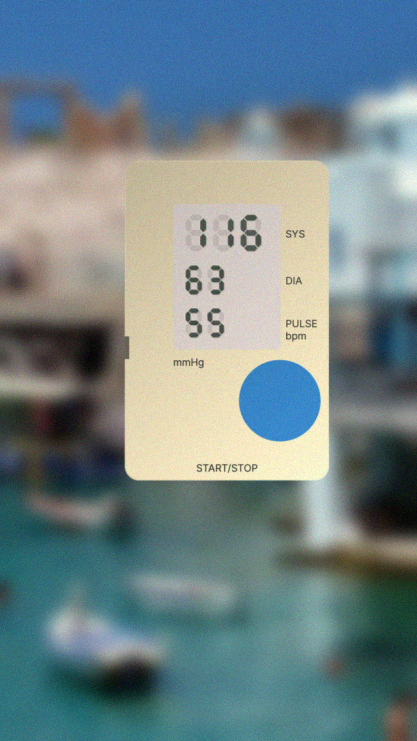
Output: **63** mmHg
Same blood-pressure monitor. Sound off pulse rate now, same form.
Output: **55** bpm
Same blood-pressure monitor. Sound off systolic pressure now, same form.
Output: **116** mmHg
